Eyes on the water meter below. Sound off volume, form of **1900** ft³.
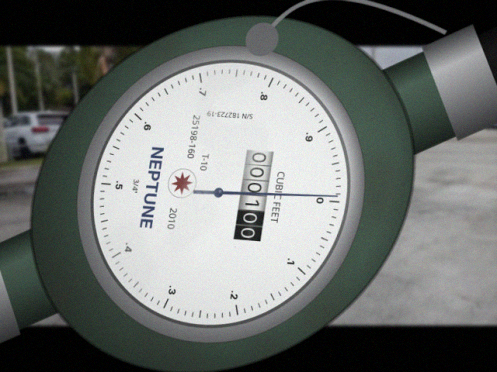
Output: **99.99** ft³
